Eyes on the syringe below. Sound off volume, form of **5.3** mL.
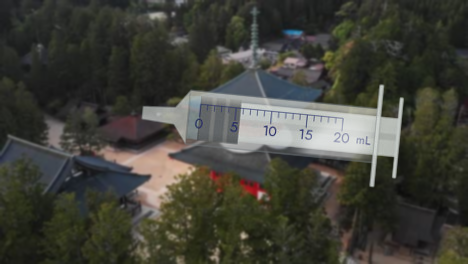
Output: **0** mL
